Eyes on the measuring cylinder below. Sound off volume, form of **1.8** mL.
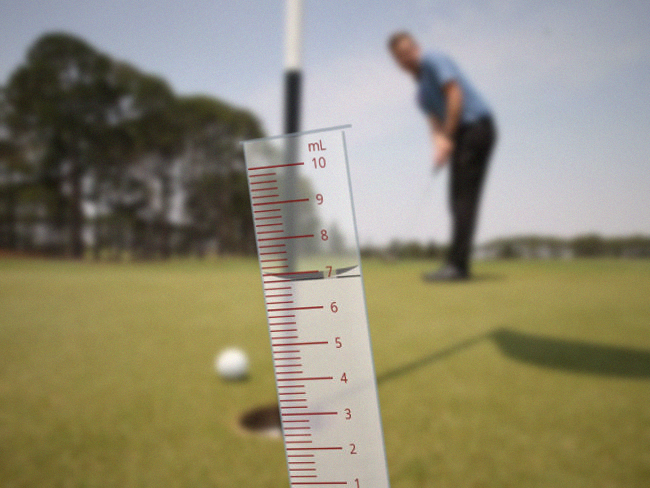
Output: **6.8** mL
